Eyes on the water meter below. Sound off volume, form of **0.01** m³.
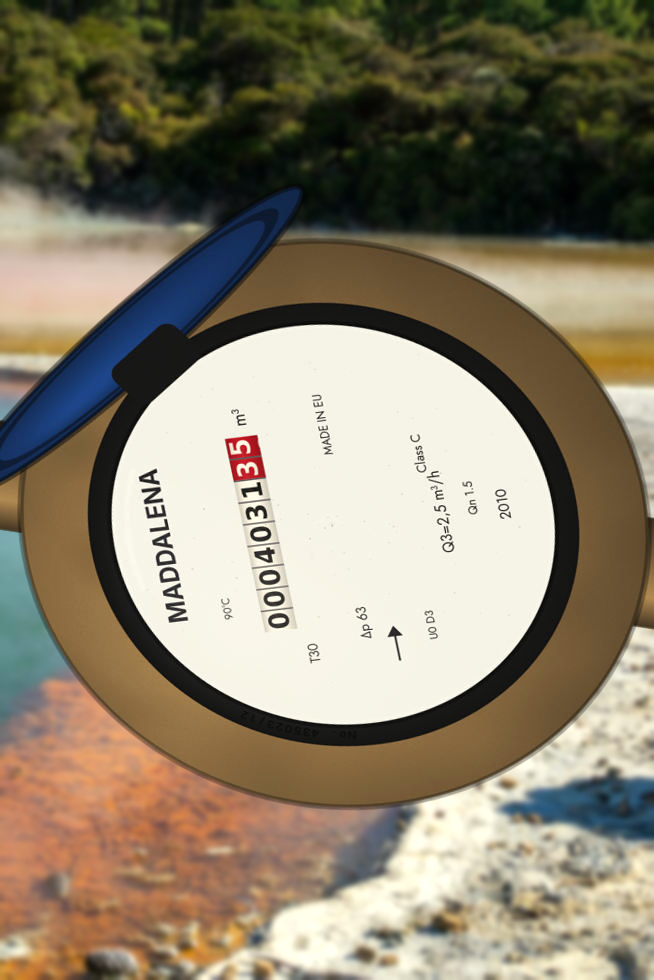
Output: **4031.35** m³
